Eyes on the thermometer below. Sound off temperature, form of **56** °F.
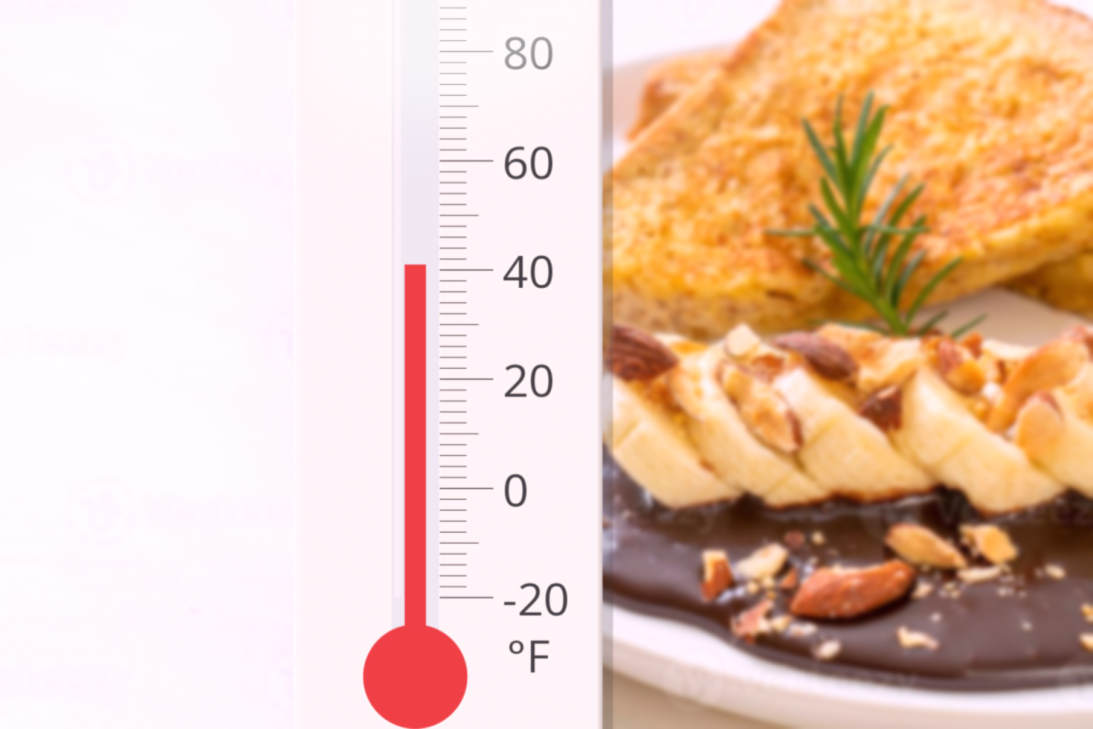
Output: **41** °F
